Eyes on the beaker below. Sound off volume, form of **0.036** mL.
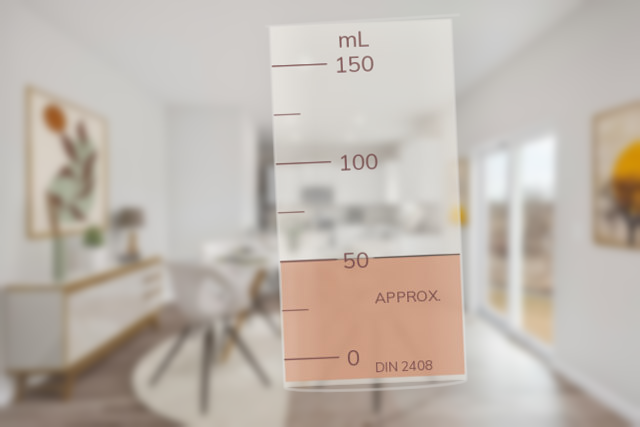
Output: **50** mL
